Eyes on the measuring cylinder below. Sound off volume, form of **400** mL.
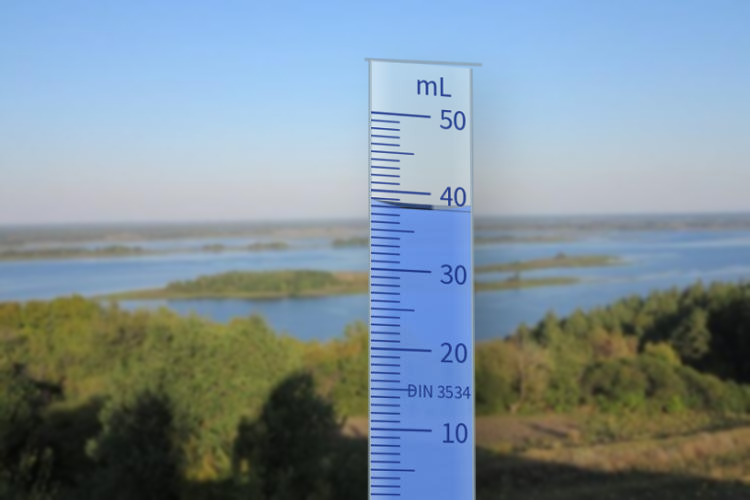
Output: **38** mL
